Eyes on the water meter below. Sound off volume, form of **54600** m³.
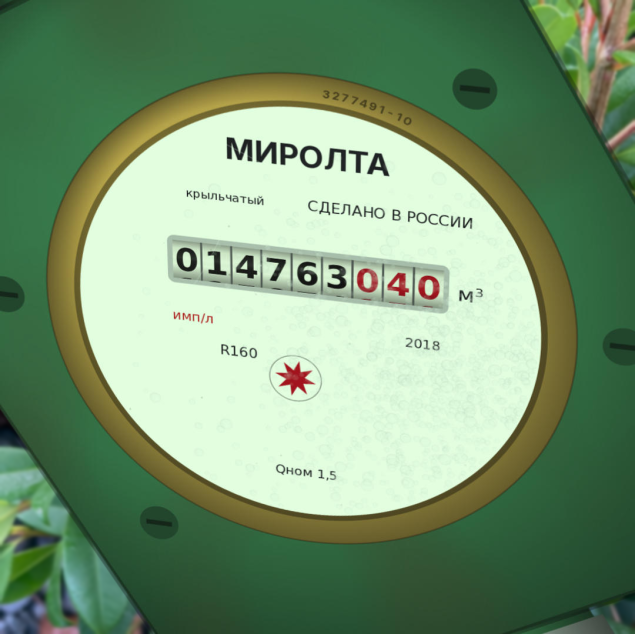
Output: **14763.040** m³
